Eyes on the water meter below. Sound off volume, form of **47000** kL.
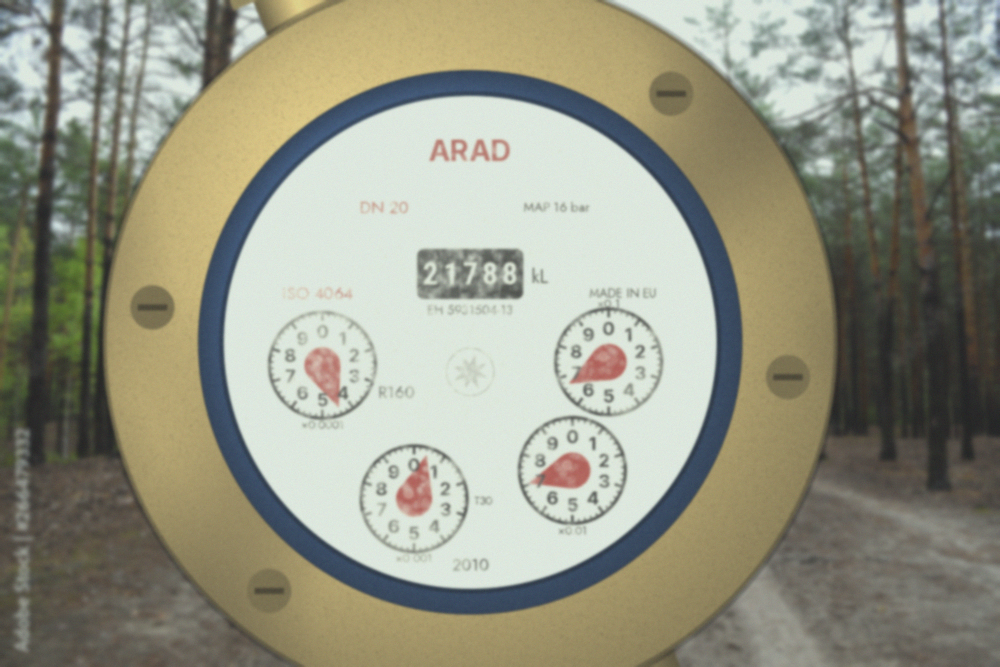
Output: **21788.6704** kL
